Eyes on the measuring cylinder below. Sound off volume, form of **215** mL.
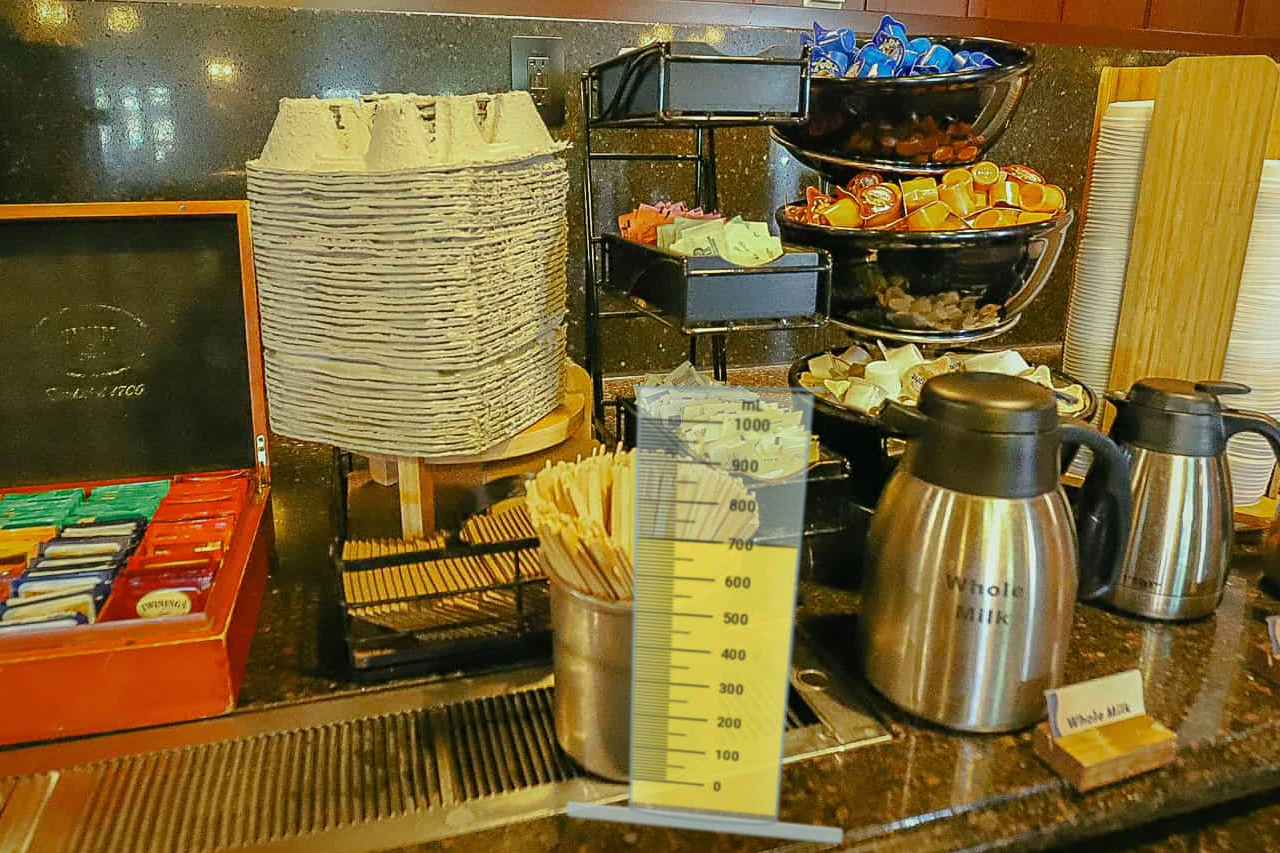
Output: **700** mL
